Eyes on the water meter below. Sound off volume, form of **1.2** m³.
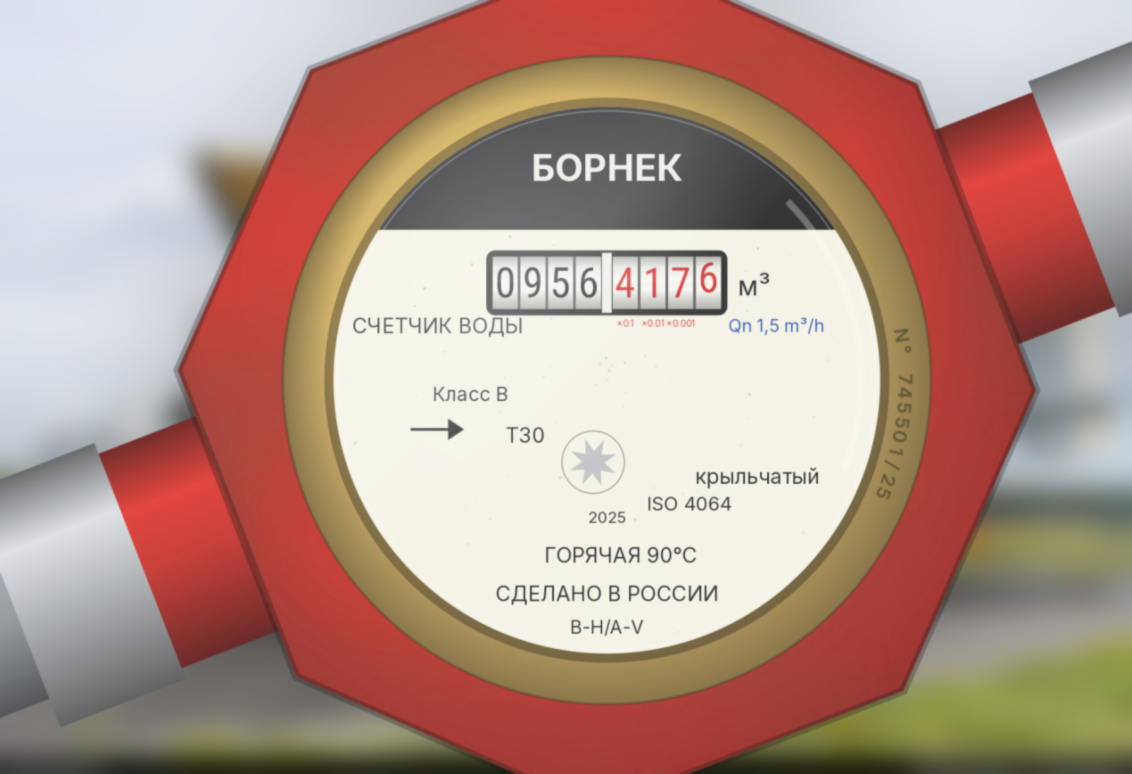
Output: **956.4176** m³
